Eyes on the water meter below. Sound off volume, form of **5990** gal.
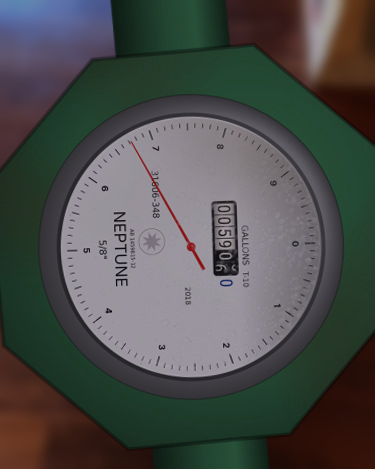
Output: **59056.7** gal
